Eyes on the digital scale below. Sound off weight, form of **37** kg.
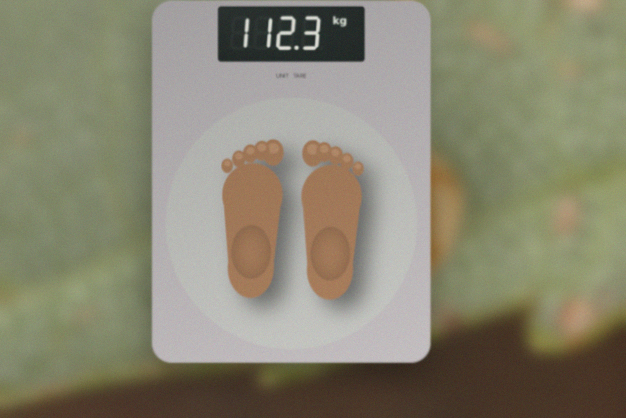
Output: **112.3** kg
